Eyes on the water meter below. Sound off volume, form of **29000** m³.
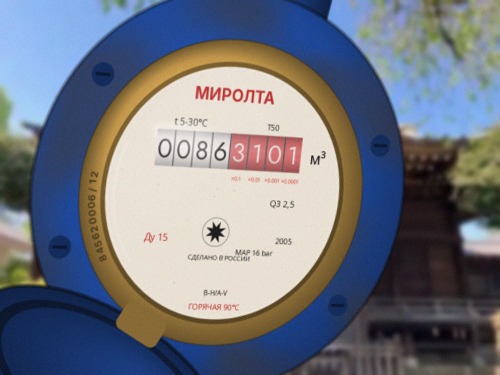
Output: **86.3101** m³
